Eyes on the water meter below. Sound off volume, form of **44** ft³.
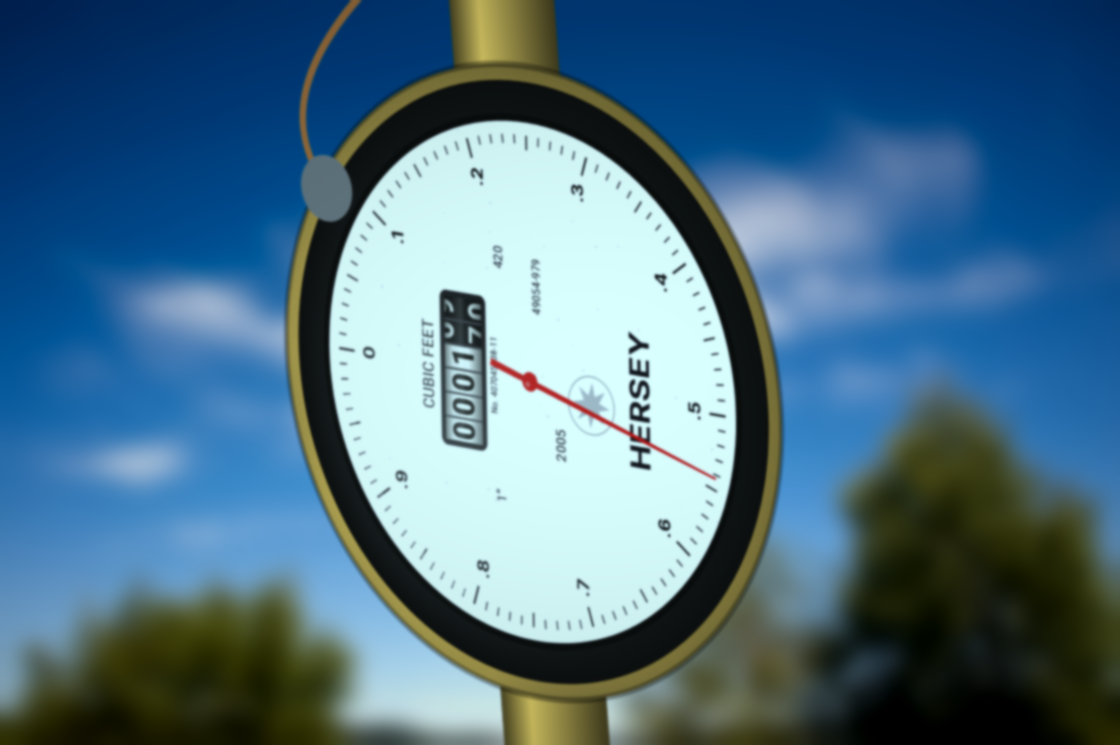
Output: **169.54** ft³
